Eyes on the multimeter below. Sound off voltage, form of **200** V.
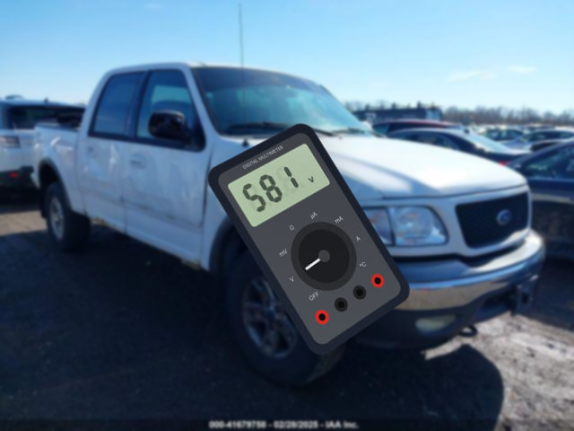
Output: **581** V
